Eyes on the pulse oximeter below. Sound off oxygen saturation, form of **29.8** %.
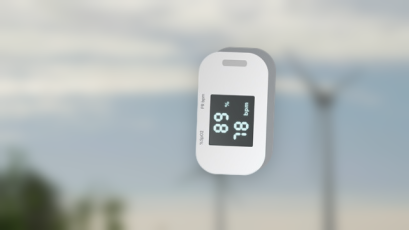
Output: **89** %
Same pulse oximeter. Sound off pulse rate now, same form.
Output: **78** bpm
